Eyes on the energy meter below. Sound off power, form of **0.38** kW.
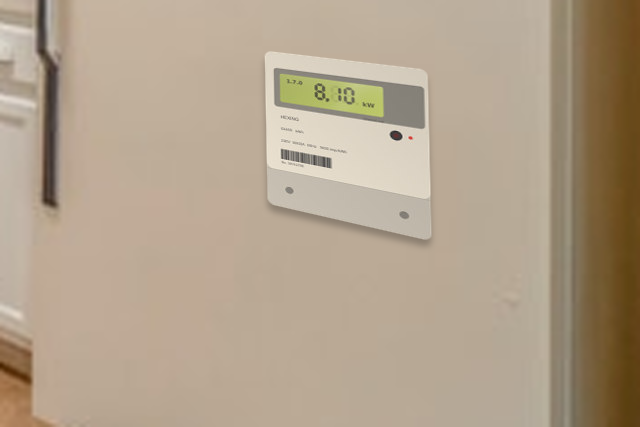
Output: **8.10** kW
